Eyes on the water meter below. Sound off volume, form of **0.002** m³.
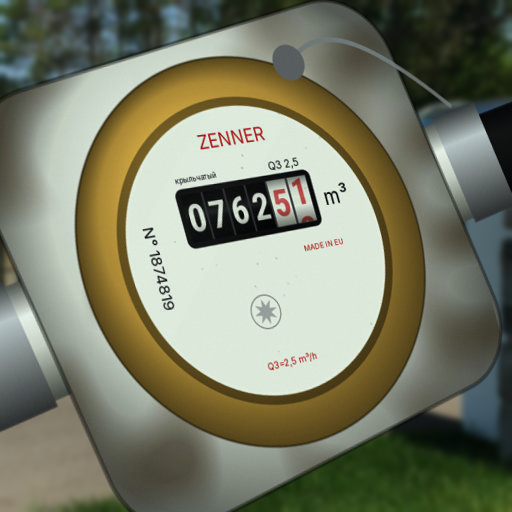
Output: **762.51** m³
